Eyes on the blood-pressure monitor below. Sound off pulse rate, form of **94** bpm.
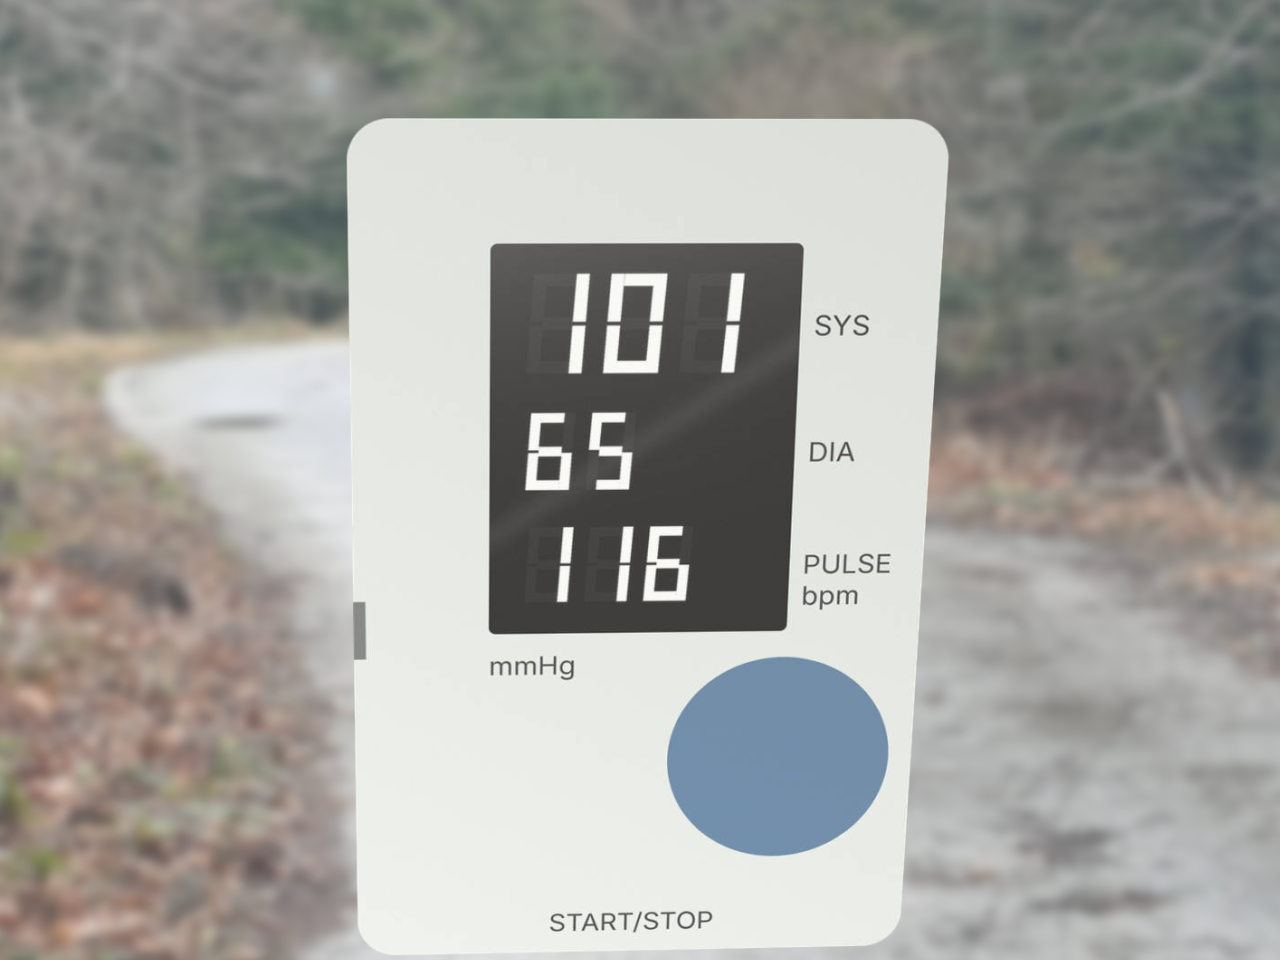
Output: **116** bpm
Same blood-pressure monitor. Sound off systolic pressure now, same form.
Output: **101** mmHg
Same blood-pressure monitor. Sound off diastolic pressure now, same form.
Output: **65** mmHg
